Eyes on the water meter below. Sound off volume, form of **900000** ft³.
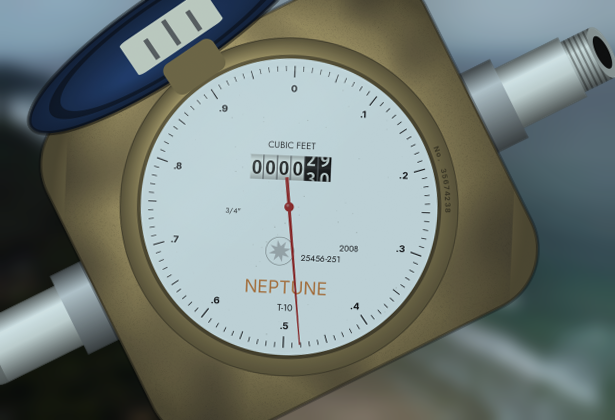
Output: **29.48** ft³
